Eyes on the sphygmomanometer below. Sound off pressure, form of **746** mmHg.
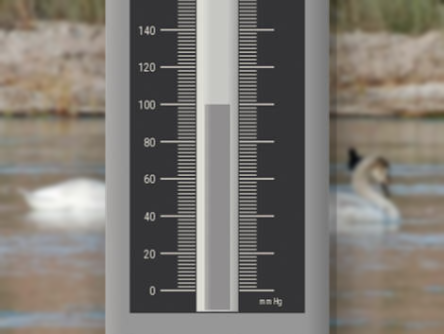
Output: **100** mmHg
